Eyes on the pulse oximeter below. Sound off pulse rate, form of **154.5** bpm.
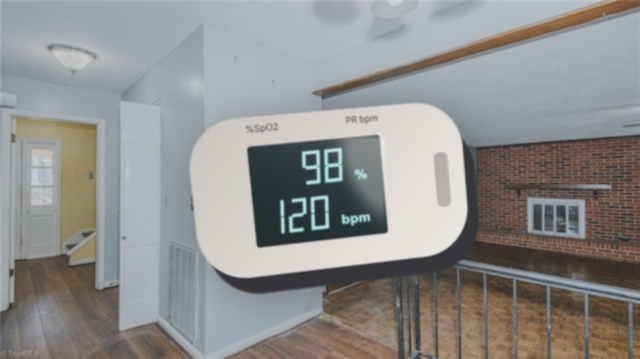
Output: **120** bpm
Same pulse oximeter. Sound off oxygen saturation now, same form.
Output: **98** %
